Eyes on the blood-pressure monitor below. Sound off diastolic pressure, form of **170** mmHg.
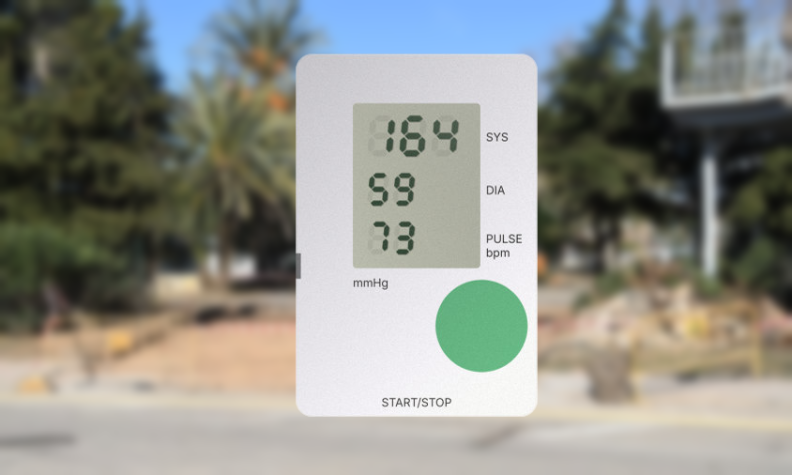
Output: **59** mmHg
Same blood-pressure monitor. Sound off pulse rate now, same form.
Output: **73** bpm
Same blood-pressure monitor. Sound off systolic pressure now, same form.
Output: **164** mmHg
